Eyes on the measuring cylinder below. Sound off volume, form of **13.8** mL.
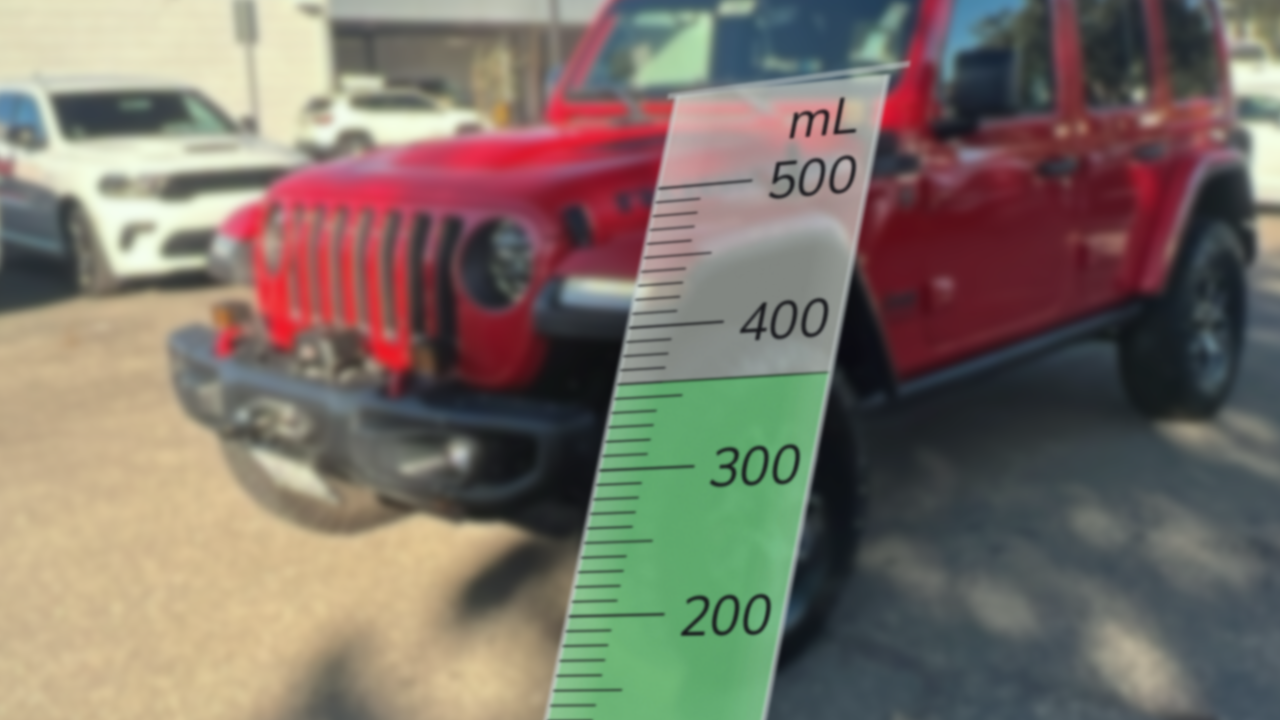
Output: **360** mL
